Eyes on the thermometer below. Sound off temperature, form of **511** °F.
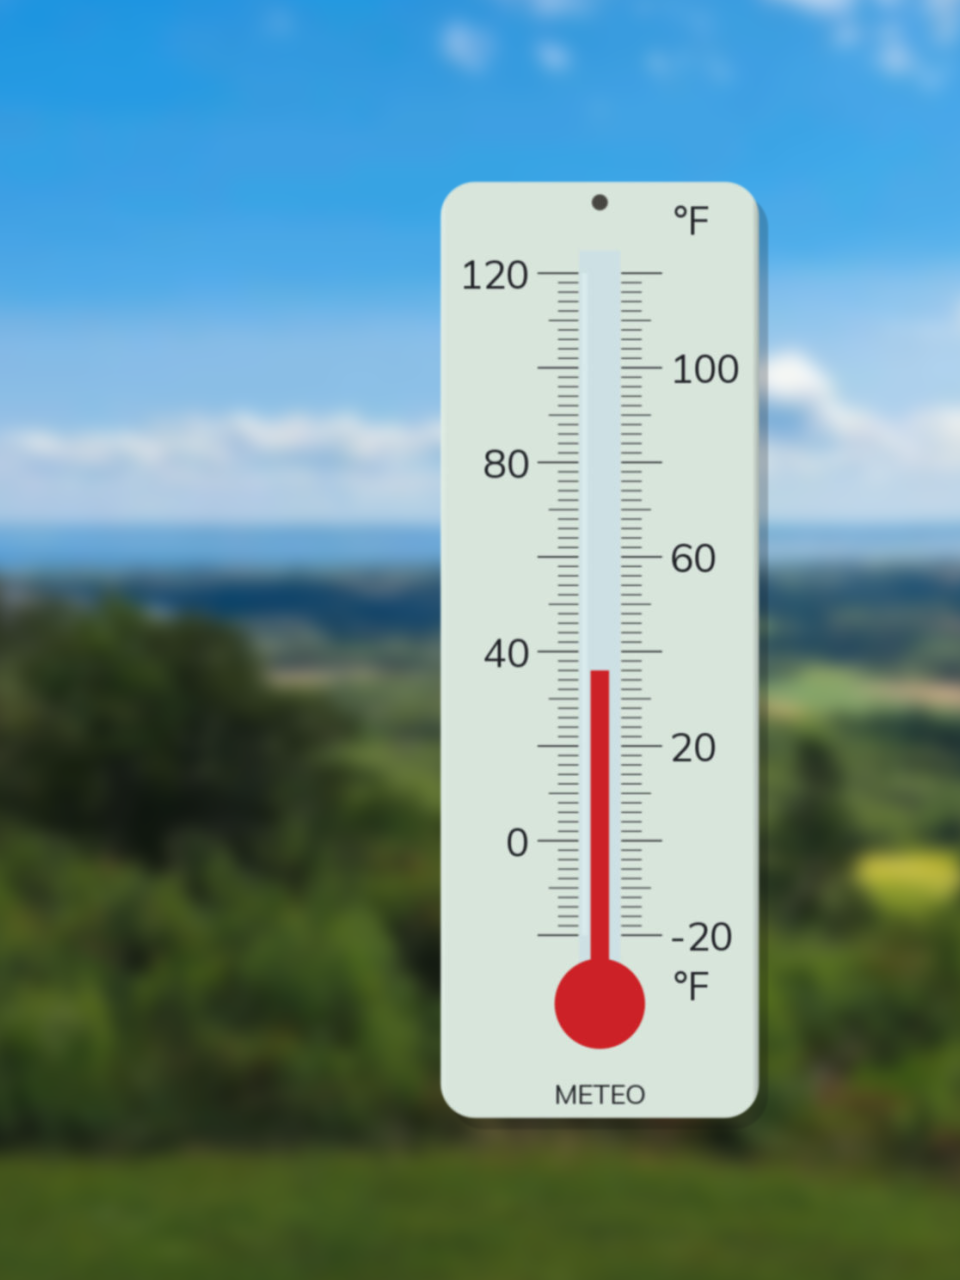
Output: **36** °F
